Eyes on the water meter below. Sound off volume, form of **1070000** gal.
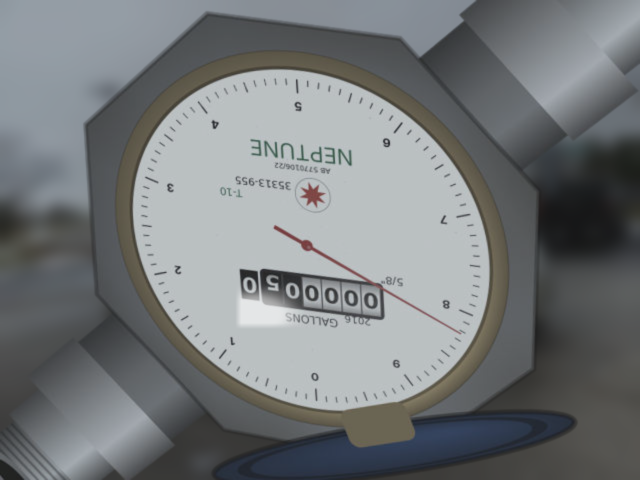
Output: **48.2** gal
